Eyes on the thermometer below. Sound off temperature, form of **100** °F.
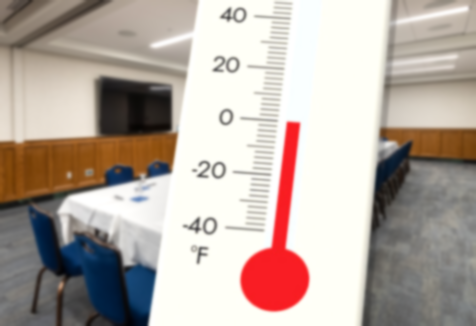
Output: **0** °F
